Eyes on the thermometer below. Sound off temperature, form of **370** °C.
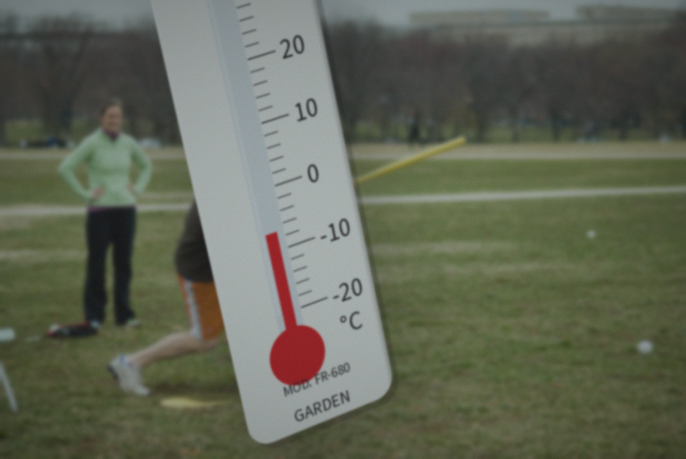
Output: **-7** °C
